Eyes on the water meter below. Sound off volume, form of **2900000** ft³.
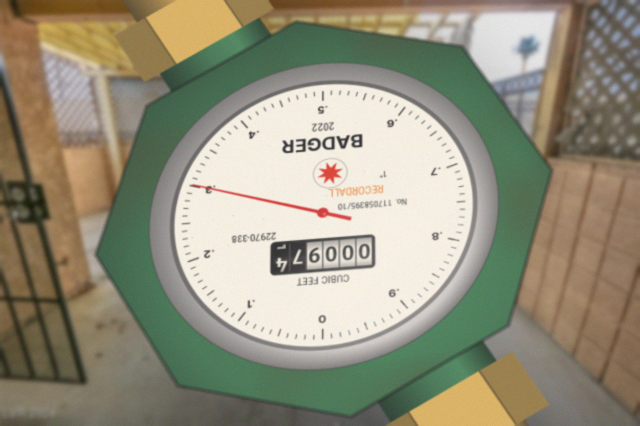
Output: **974.30** ft³
